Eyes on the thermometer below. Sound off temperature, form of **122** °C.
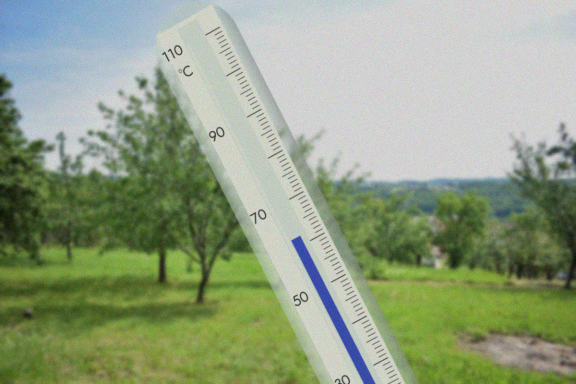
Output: **62** °C
